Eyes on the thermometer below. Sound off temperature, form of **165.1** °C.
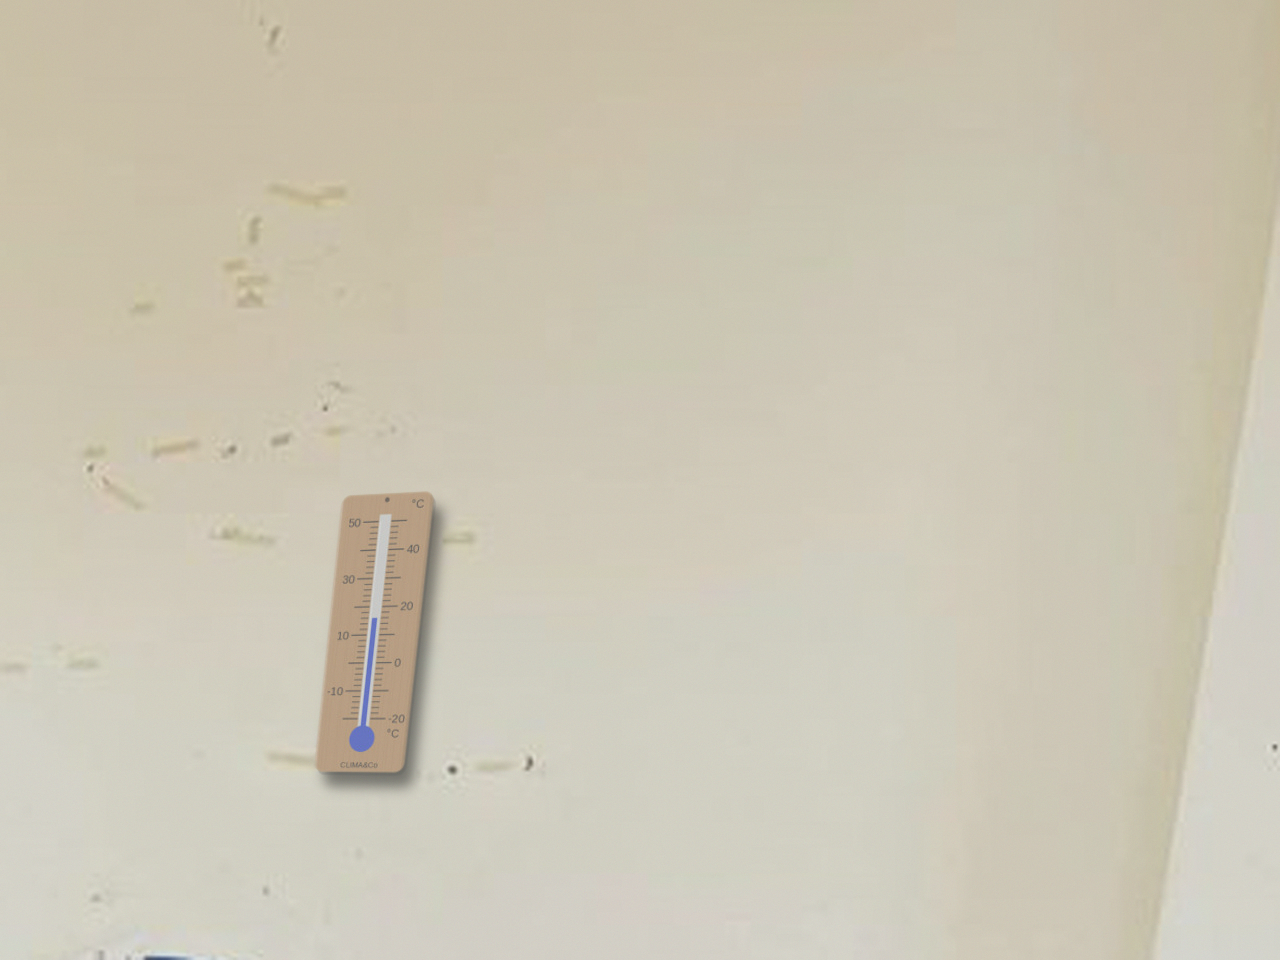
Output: **16** °C
